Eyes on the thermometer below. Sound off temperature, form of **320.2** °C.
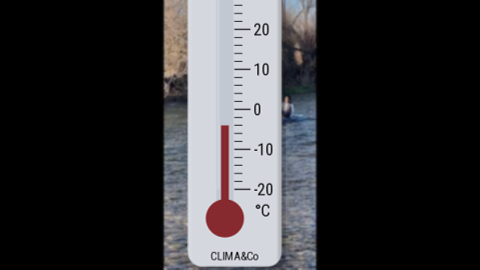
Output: **-4** °C
